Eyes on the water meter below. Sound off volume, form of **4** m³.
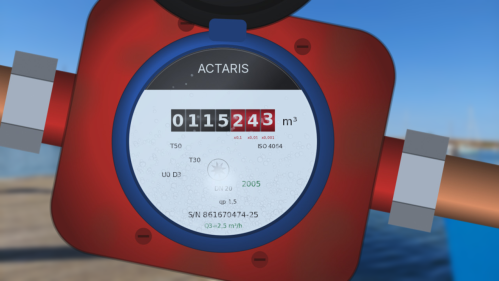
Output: **115.243** m³
